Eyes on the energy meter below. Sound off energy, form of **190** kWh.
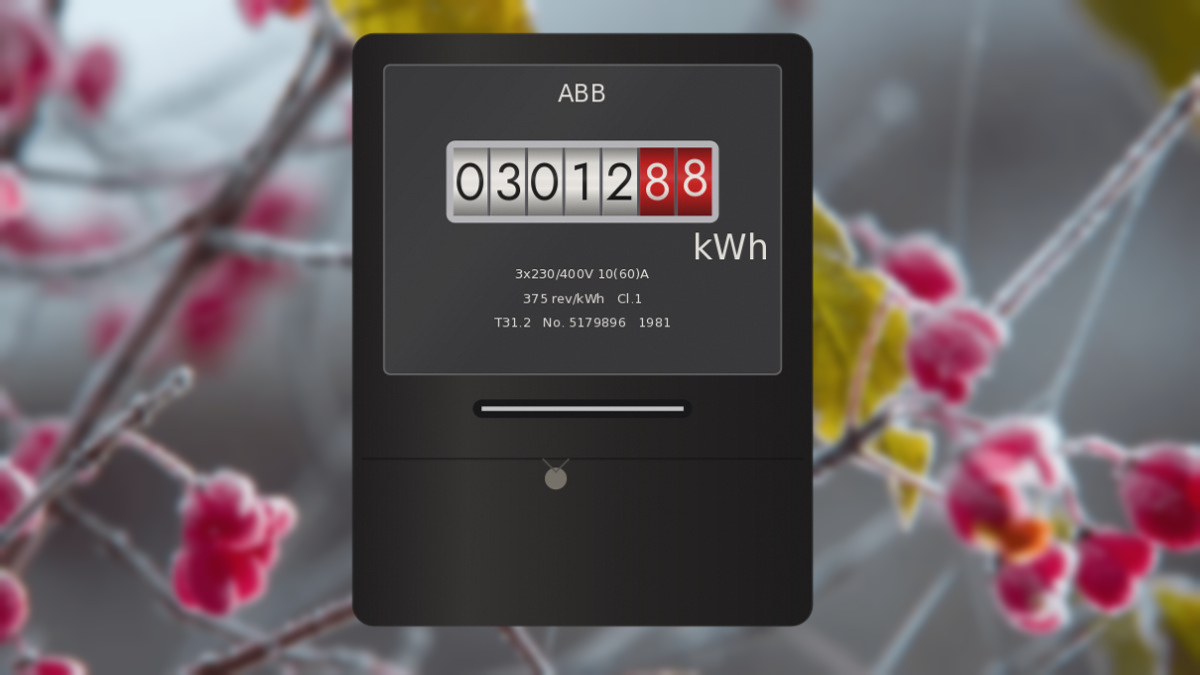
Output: **3012.88** kWh
